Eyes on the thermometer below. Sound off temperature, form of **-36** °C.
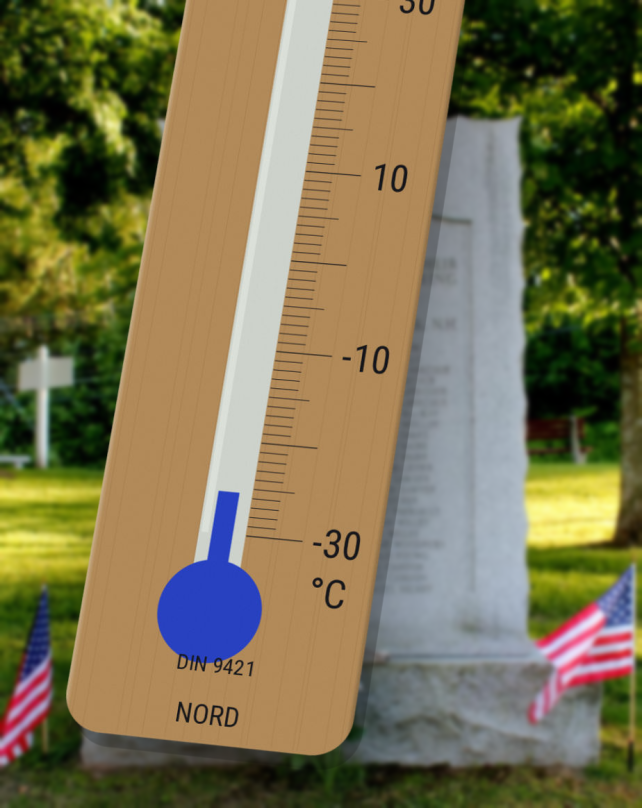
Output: **-25.5** °C
